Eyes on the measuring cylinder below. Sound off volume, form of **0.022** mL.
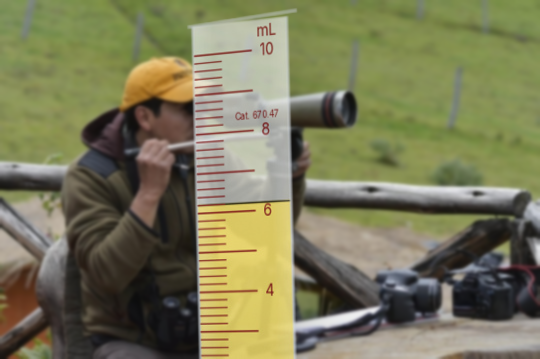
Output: **6.2** mL
